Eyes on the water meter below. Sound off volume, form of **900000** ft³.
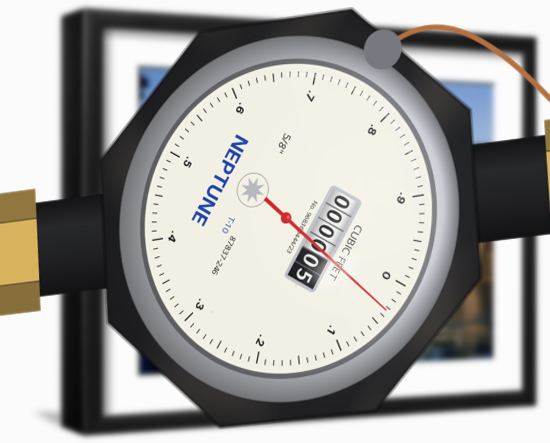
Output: **5.03** ft³
